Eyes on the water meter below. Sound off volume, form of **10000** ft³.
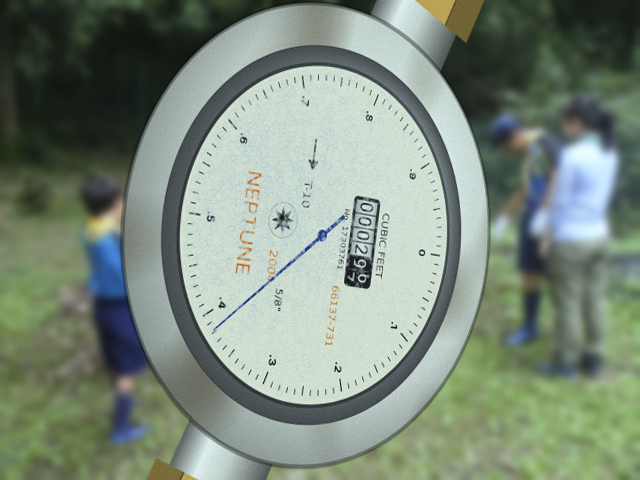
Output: **296.38** ft³
